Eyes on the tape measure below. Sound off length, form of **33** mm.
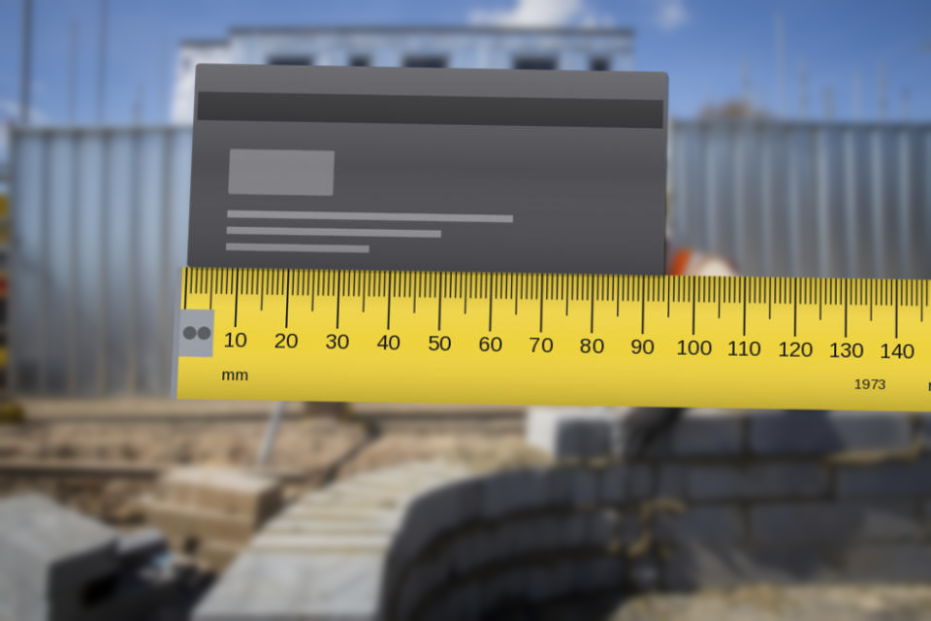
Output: **94** mm
